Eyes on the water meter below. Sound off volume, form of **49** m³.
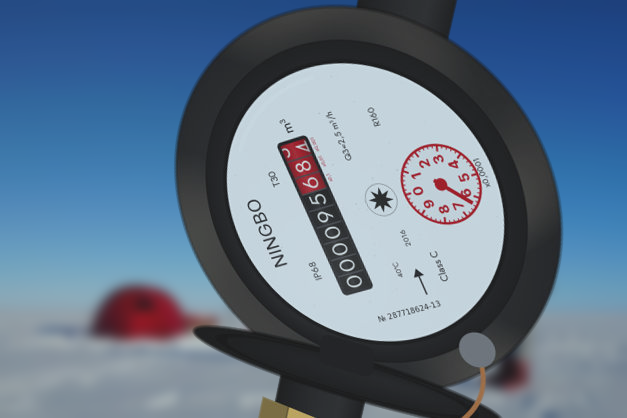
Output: **95.6836** m³
